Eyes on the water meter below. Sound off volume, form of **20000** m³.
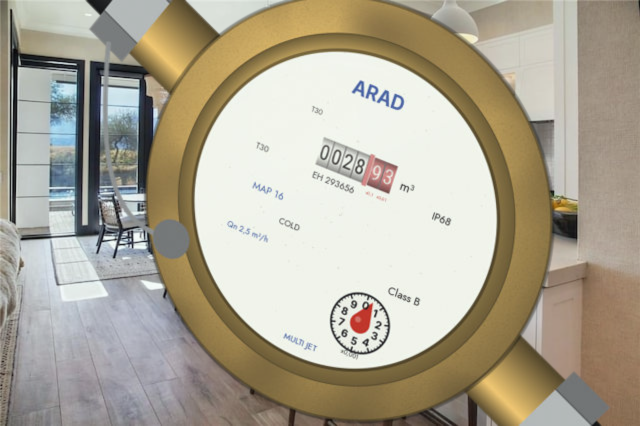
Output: **28.930** m³
